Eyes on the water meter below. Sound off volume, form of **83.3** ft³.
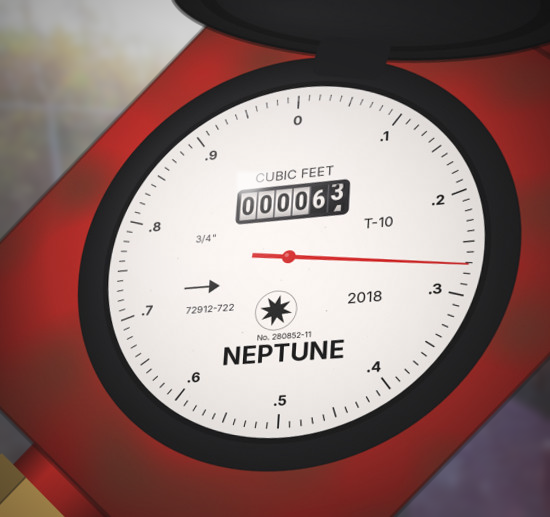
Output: **63.27** ft³
